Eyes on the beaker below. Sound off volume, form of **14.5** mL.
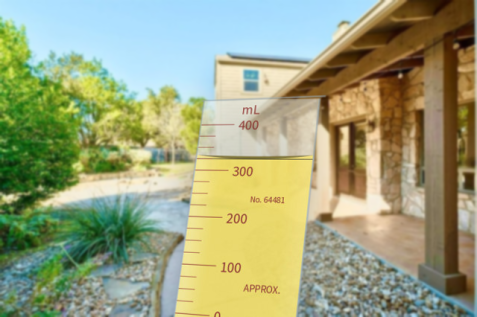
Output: **325** mL
